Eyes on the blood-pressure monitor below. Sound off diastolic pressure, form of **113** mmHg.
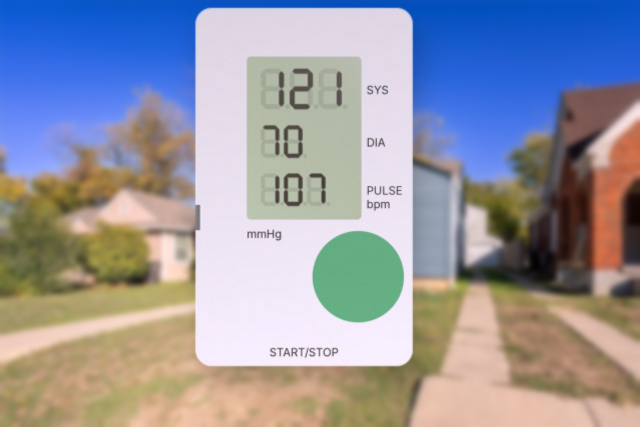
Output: **70** mmHg
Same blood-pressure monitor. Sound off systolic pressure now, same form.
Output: **121** mmHg
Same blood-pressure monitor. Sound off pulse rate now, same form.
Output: **107** bpm
